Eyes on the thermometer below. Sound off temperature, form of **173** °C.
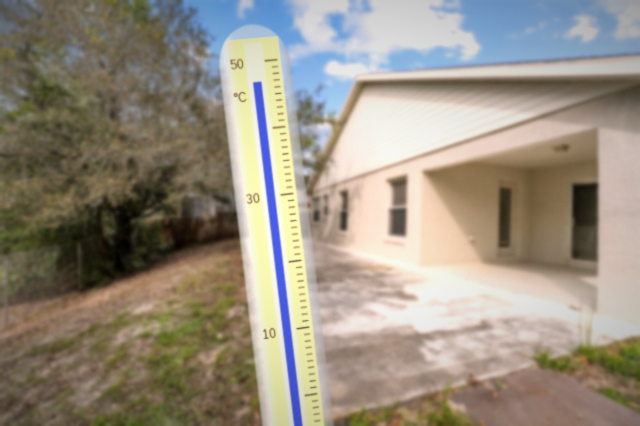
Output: **47** °C
